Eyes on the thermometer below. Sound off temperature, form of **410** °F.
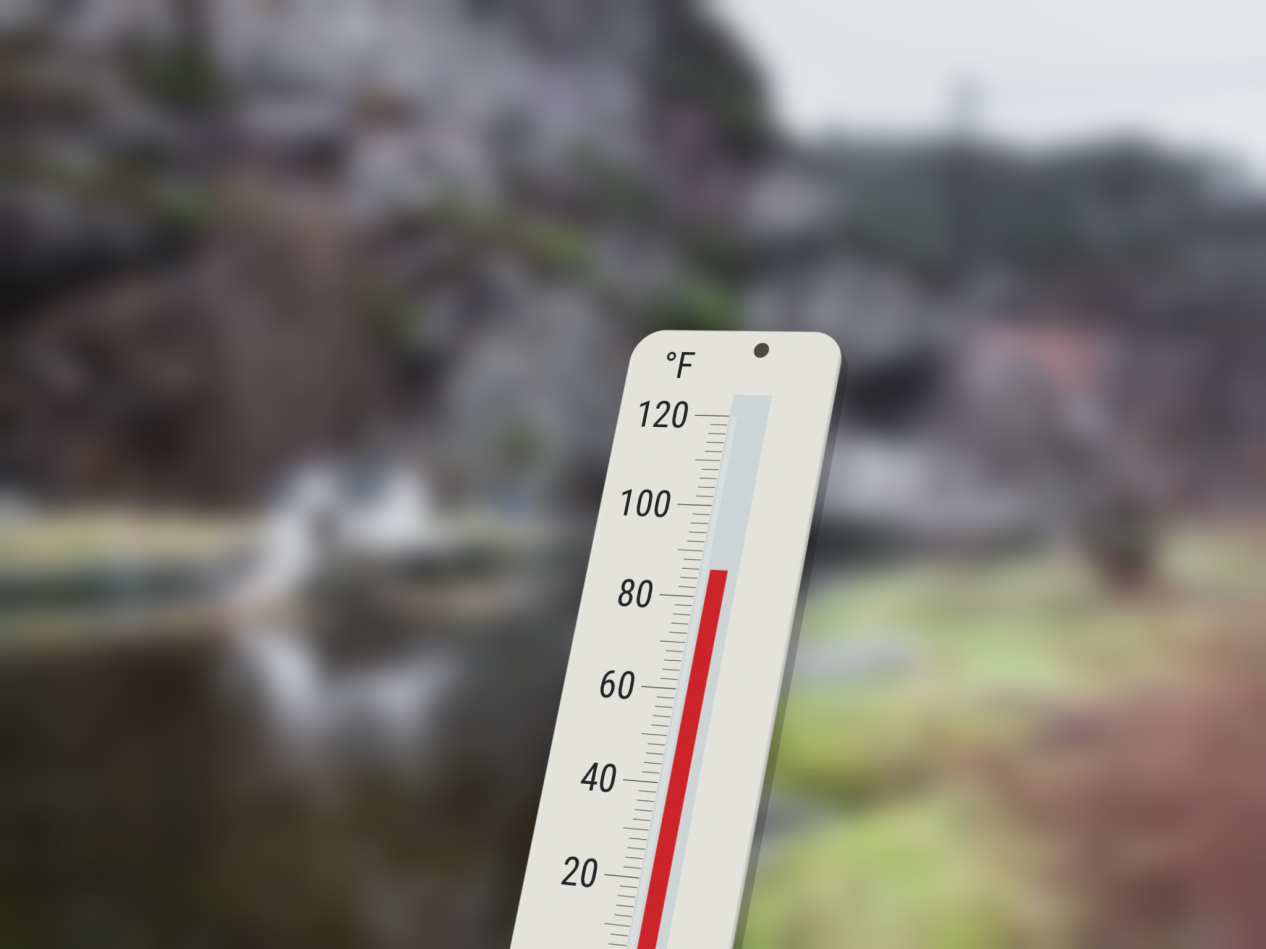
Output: **86** °F
